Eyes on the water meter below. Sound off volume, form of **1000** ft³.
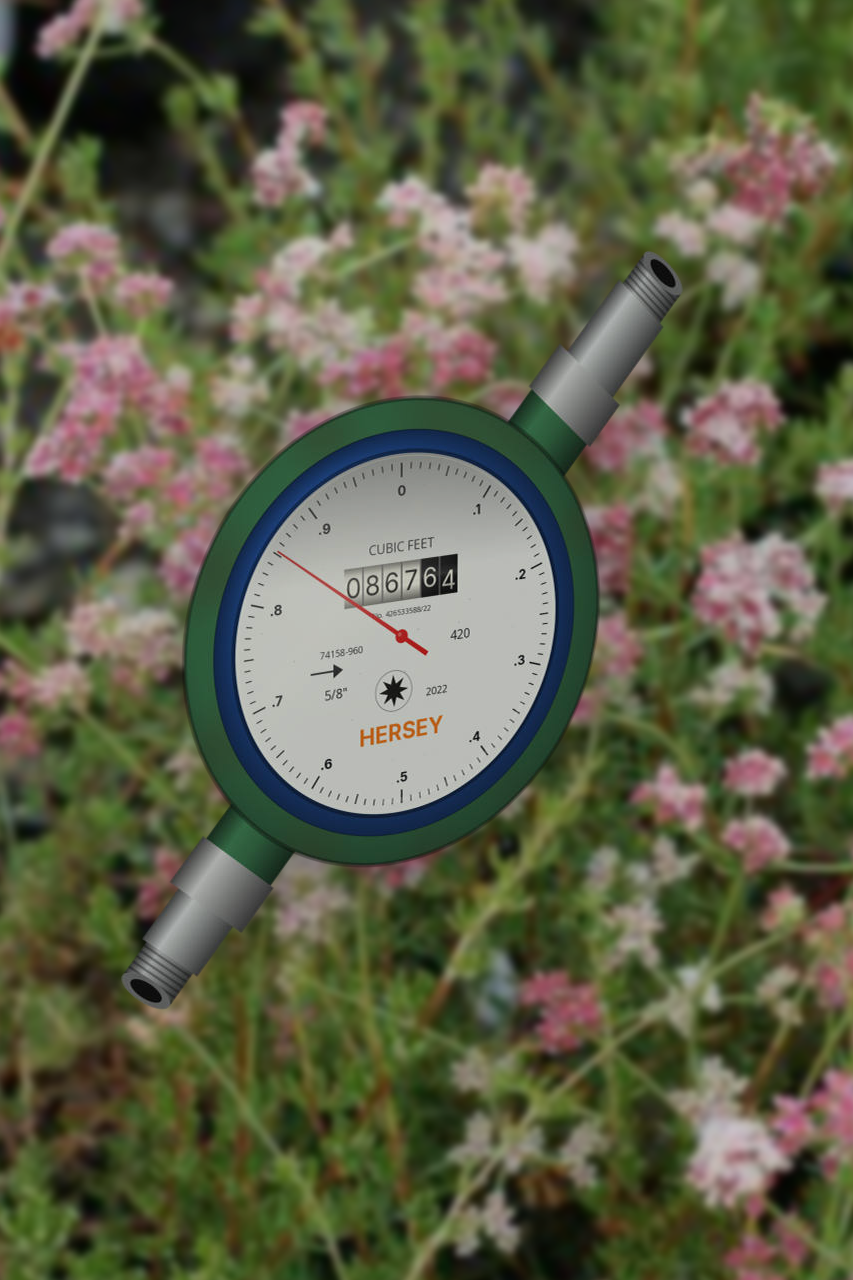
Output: **86763.85** ft³
